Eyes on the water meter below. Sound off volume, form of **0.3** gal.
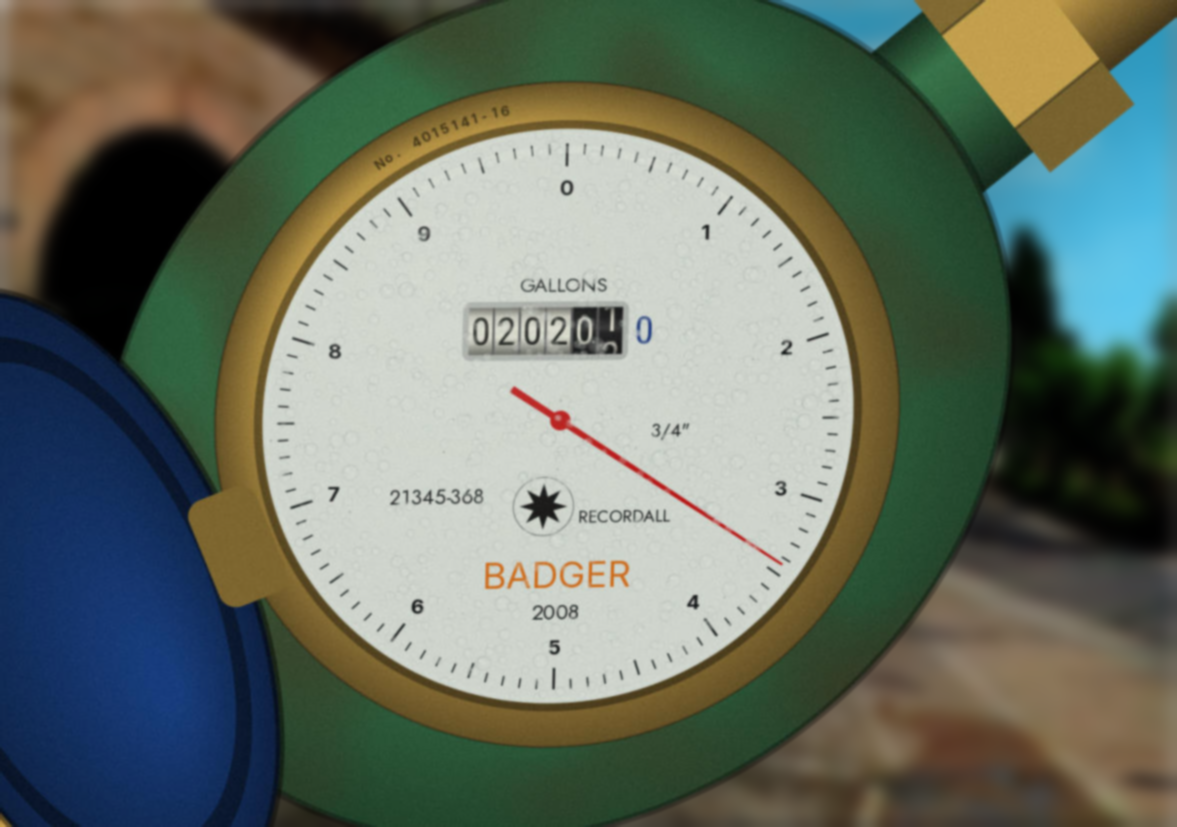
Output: **202013.4** gal
